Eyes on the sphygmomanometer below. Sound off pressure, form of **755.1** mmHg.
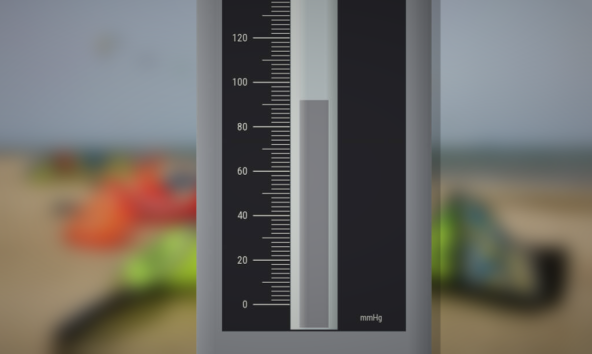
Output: **92** mmHg
